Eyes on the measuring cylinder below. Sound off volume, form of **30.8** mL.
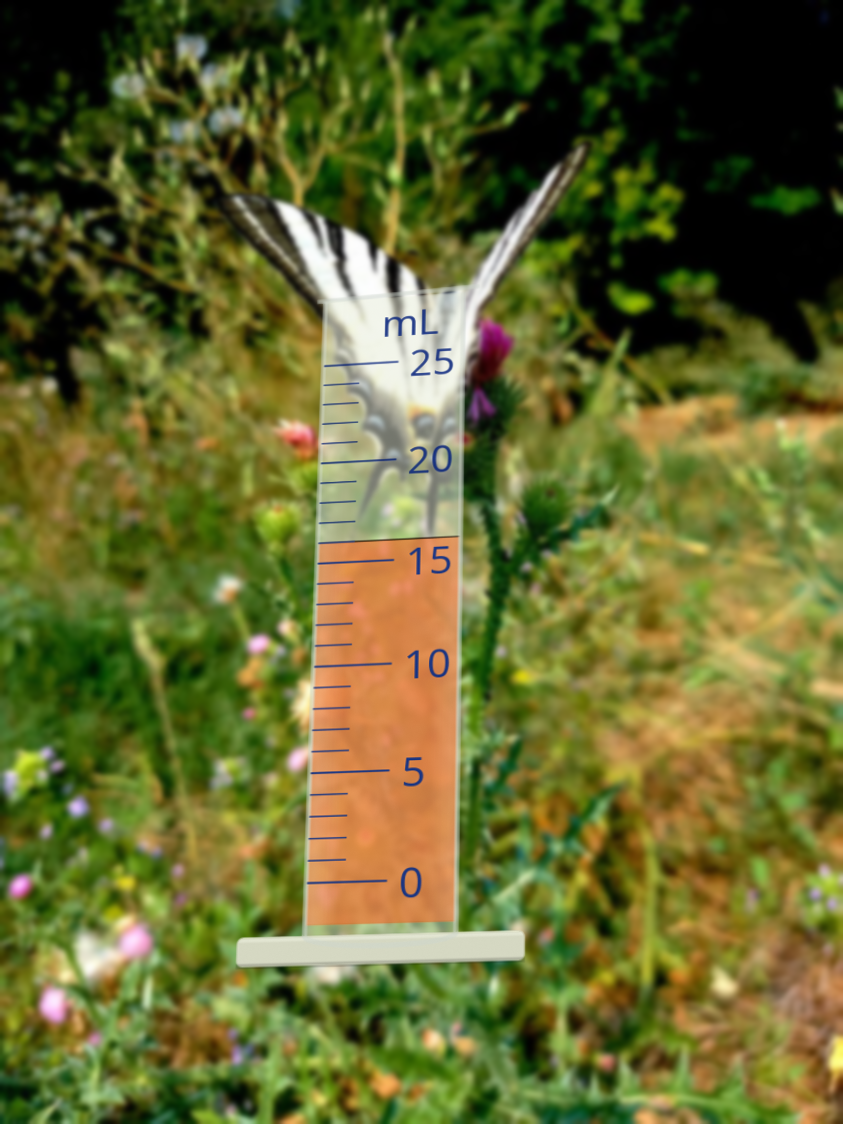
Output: **16** mL
